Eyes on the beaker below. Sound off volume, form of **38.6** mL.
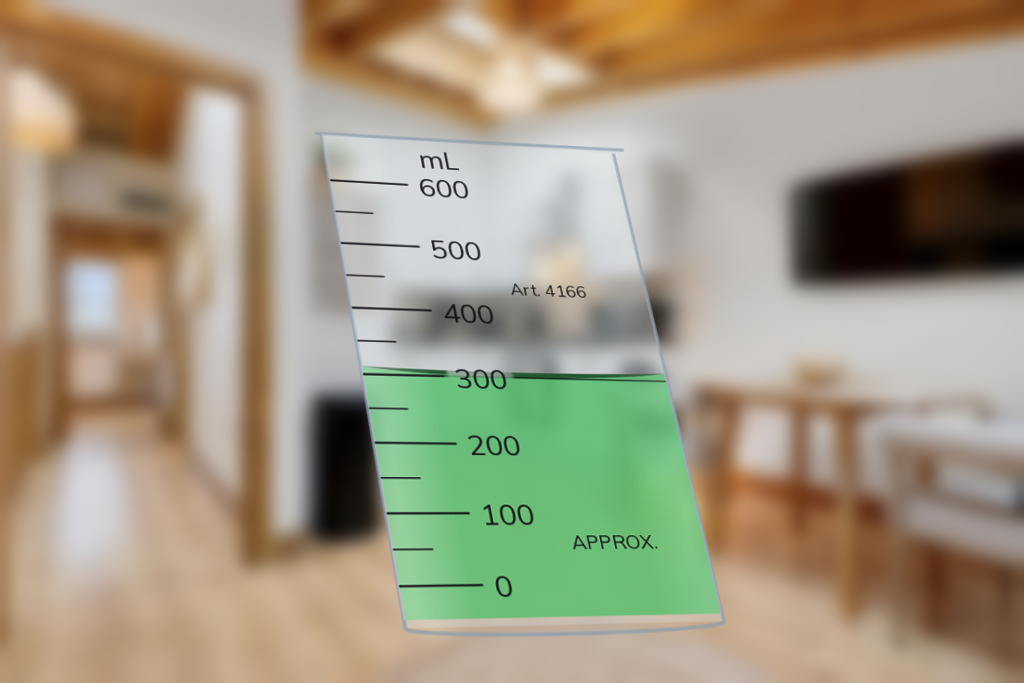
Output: **300** mL
